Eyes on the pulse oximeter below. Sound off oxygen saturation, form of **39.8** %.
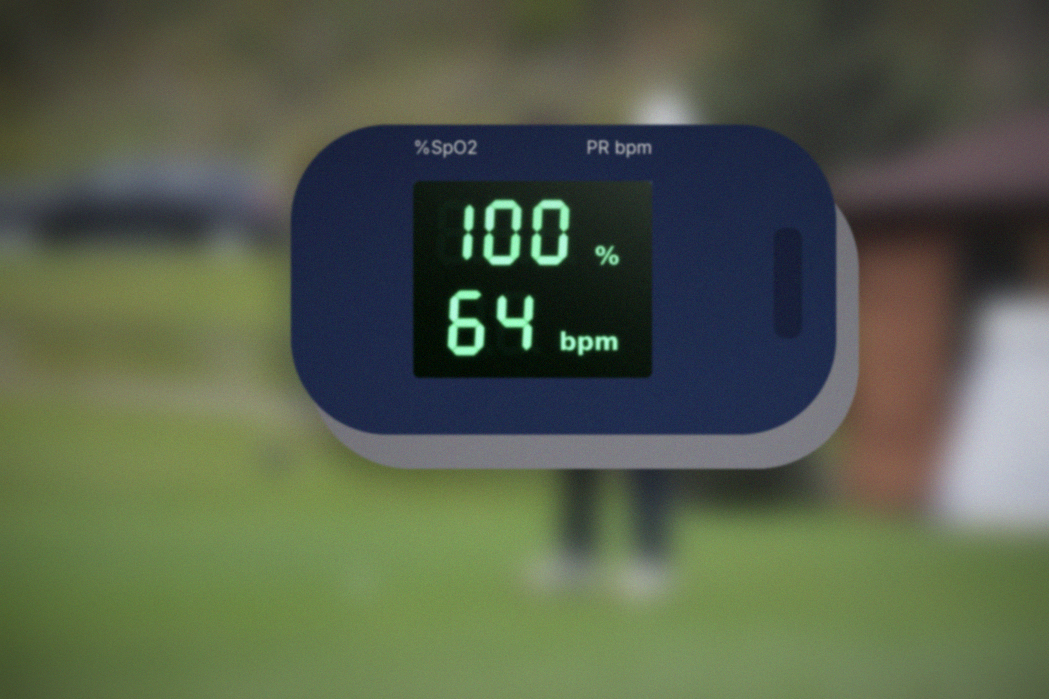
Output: **100** %
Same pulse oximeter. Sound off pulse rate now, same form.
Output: **64** bpm
